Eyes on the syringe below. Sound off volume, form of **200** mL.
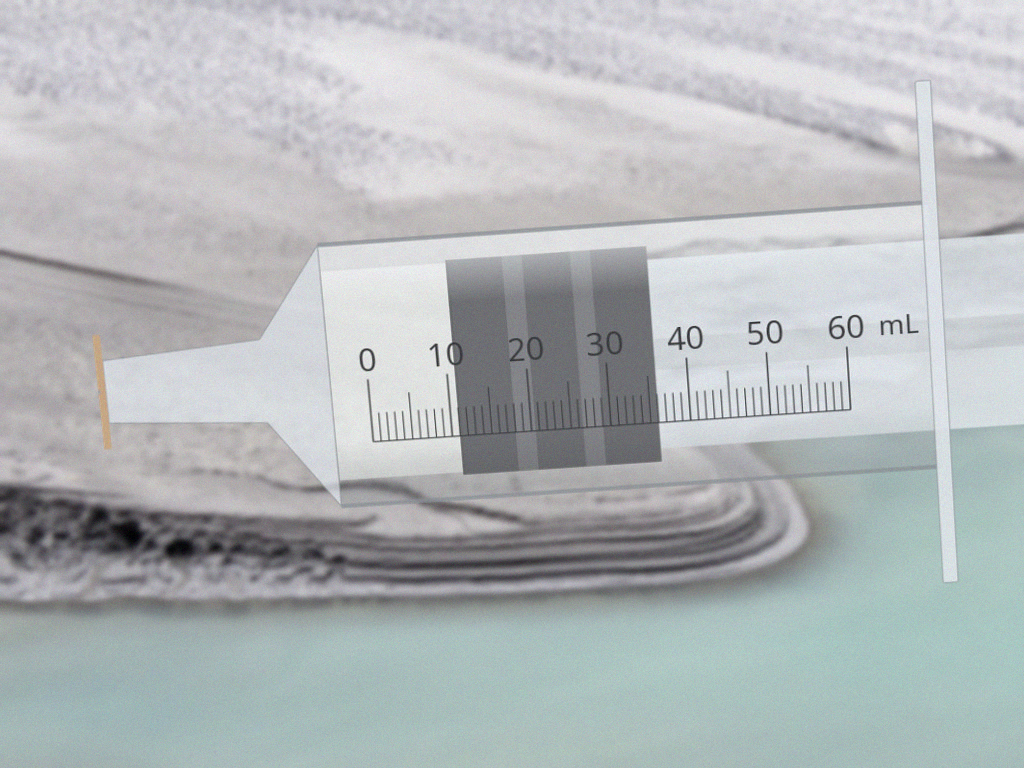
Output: **11** mL
